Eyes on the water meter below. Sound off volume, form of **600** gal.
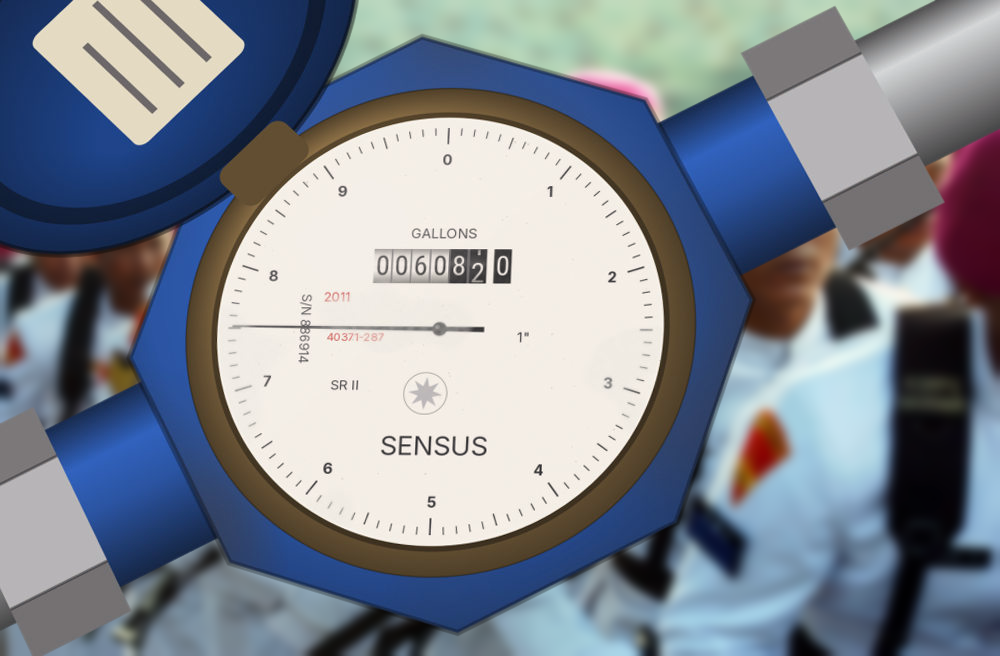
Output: **60817.5** gal
